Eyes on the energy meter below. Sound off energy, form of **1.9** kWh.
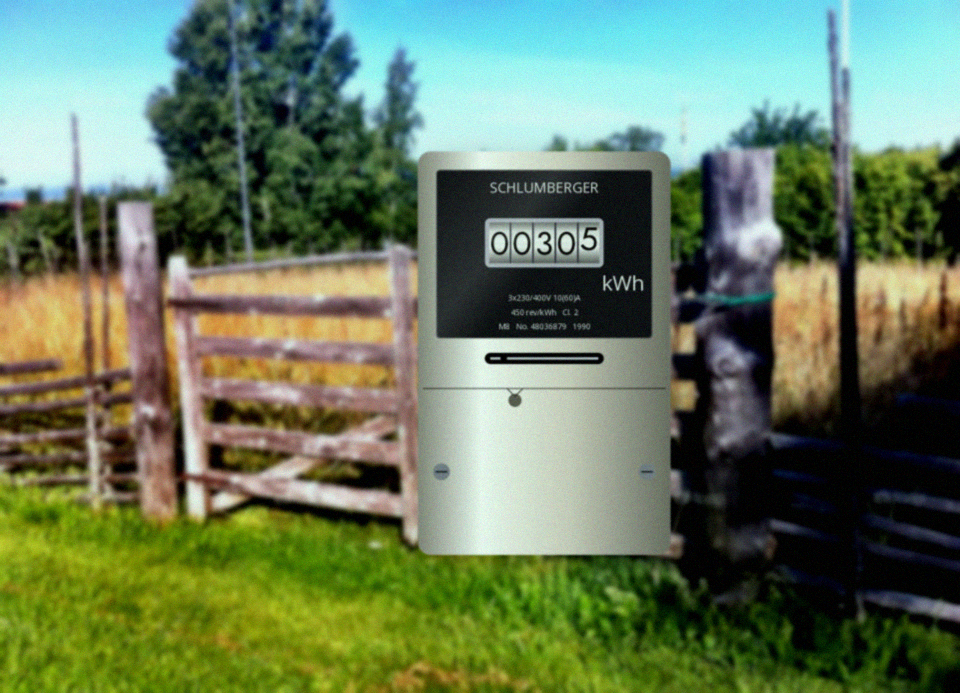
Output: **305** kWh
